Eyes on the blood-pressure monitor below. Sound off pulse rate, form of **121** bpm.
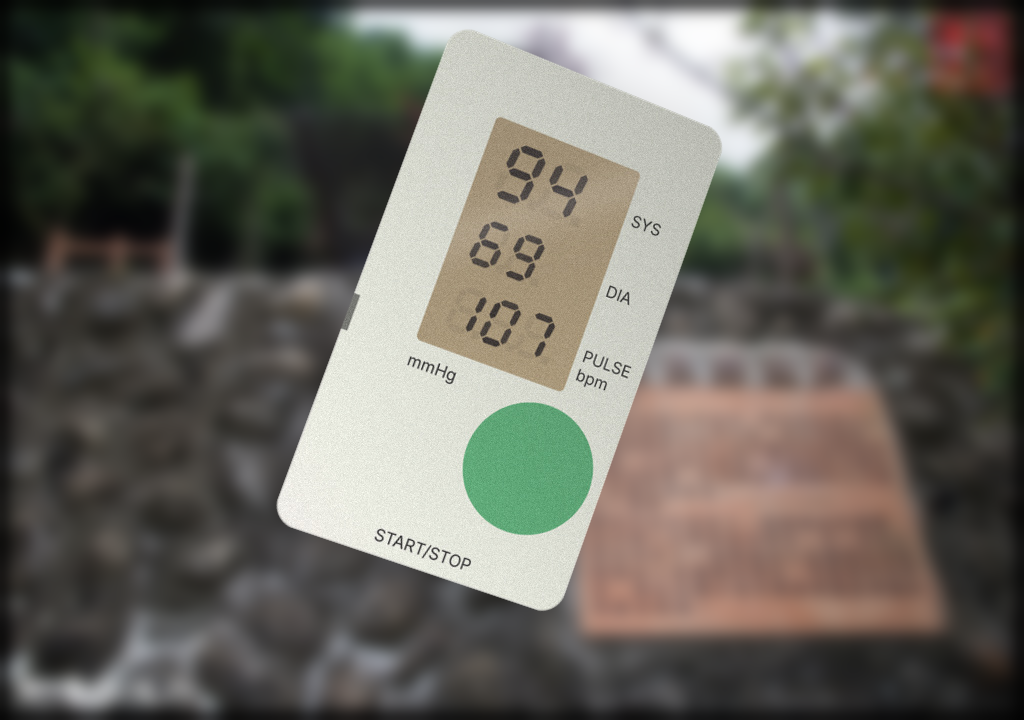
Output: **107** bpm
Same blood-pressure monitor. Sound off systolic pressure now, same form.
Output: **94** mmHg
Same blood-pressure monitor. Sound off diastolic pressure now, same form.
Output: **69** mmHg
